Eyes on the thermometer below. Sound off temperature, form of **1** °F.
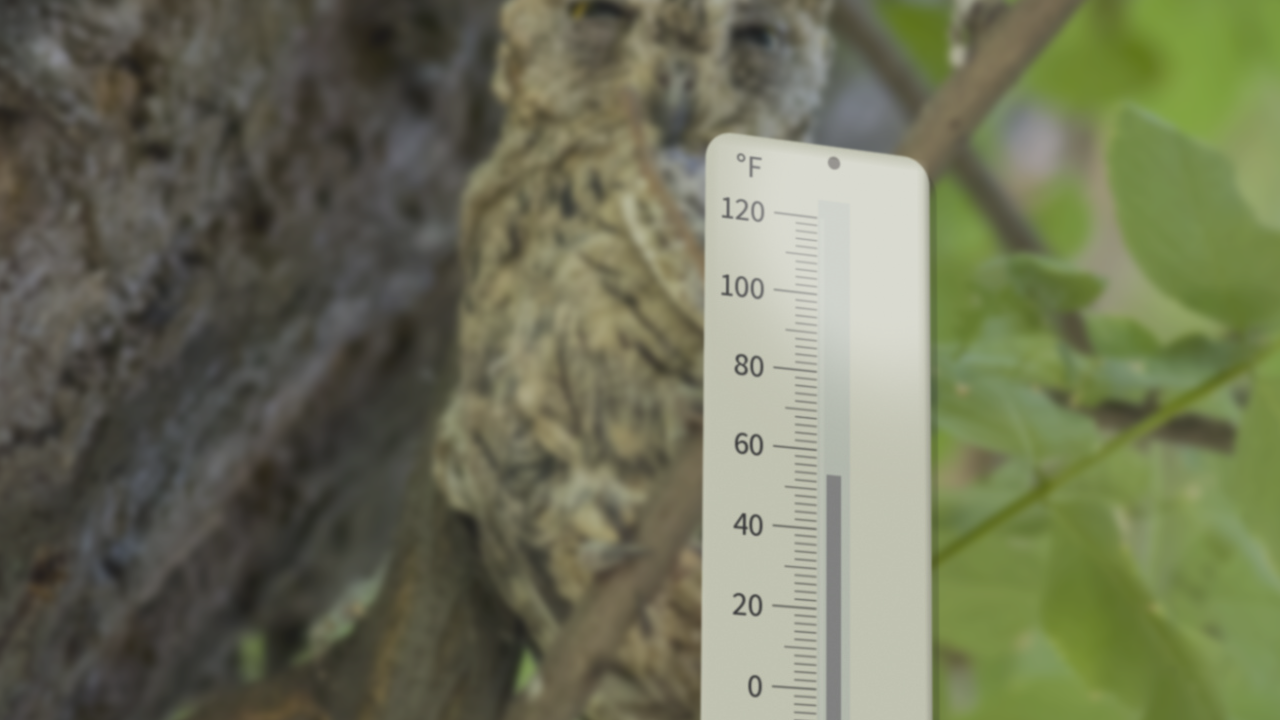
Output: **54** °F
